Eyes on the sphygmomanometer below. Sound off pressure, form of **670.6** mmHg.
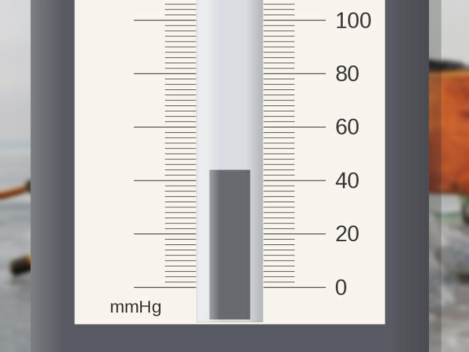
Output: **44** mmHg
